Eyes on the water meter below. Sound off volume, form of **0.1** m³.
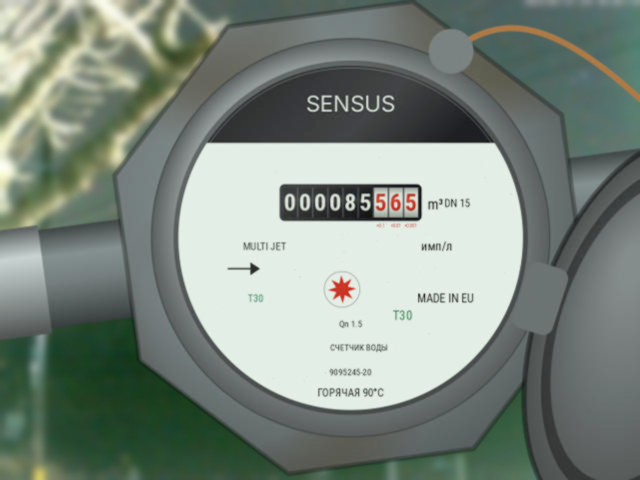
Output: **85.565** m³
